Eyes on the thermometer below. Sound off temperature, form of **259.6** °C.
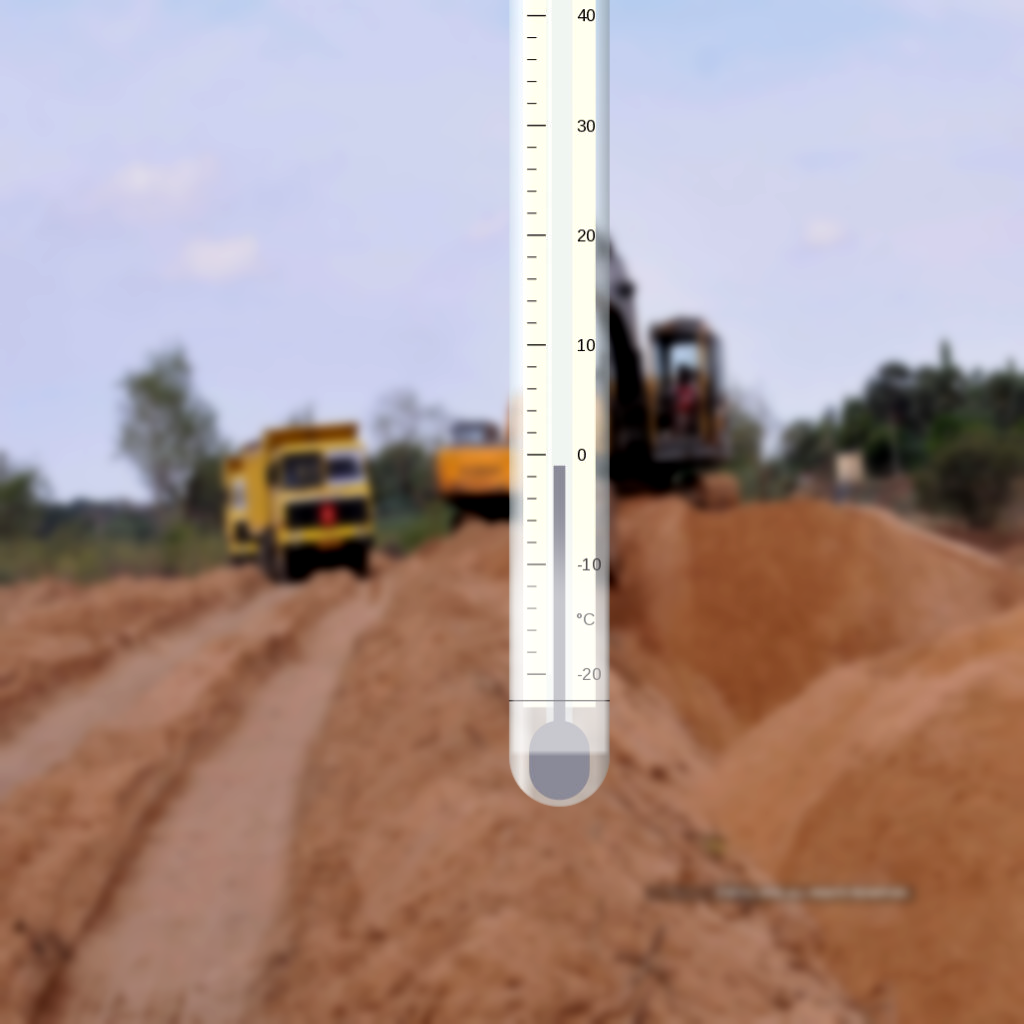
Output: **-1** °C
